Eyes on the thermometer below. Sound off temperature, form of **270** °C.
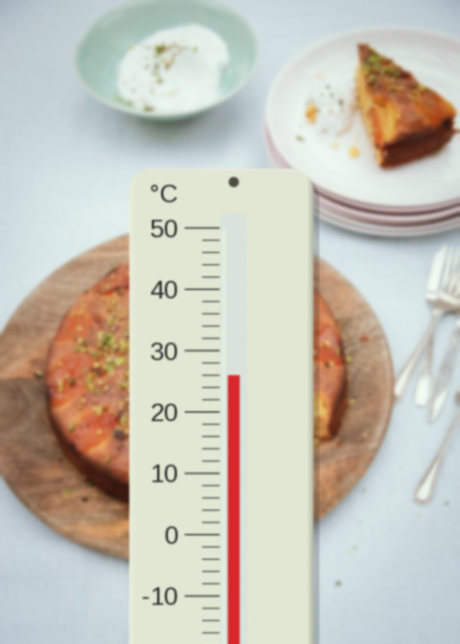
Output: **26** °C
